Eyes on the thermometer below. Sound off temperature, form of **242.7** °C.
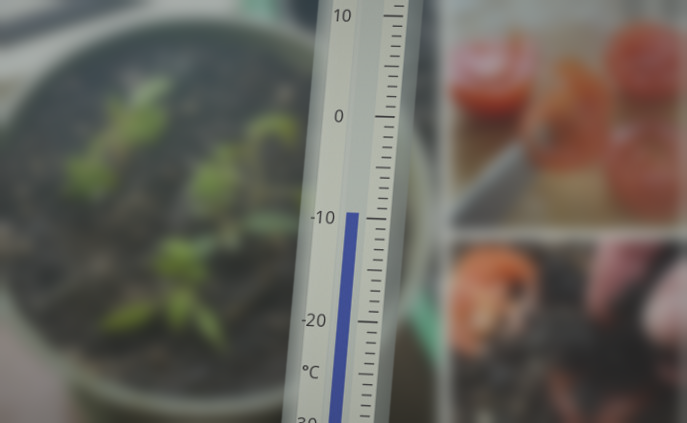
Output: **-9.5** °C
